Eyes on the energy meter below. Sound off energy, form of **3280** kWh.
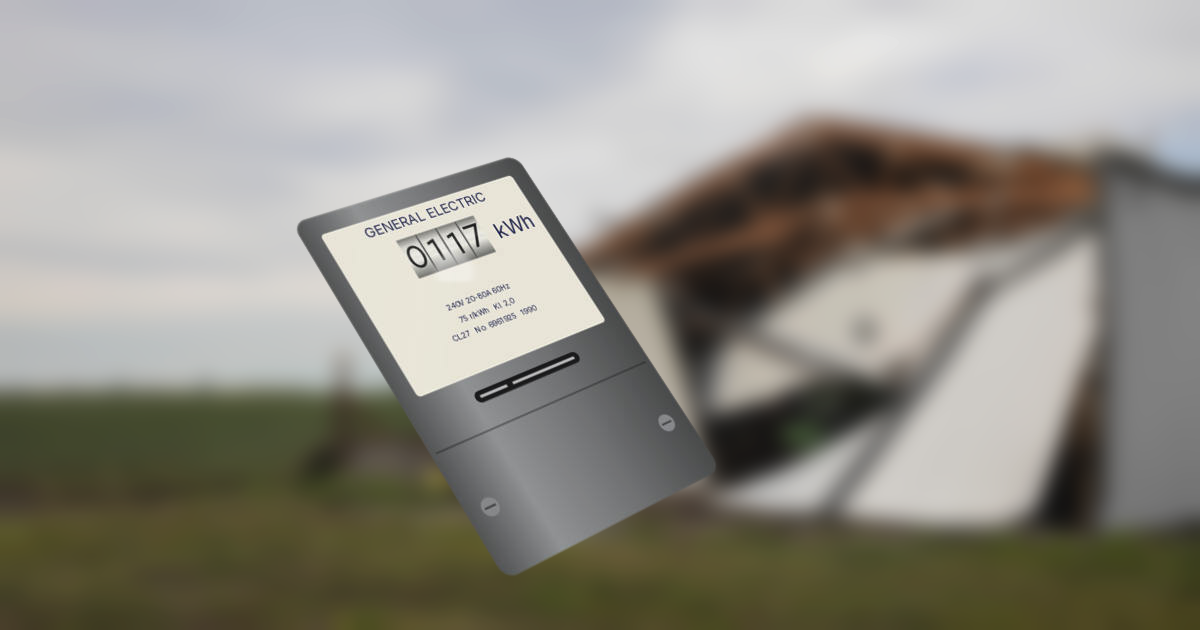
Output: **117** kWh
